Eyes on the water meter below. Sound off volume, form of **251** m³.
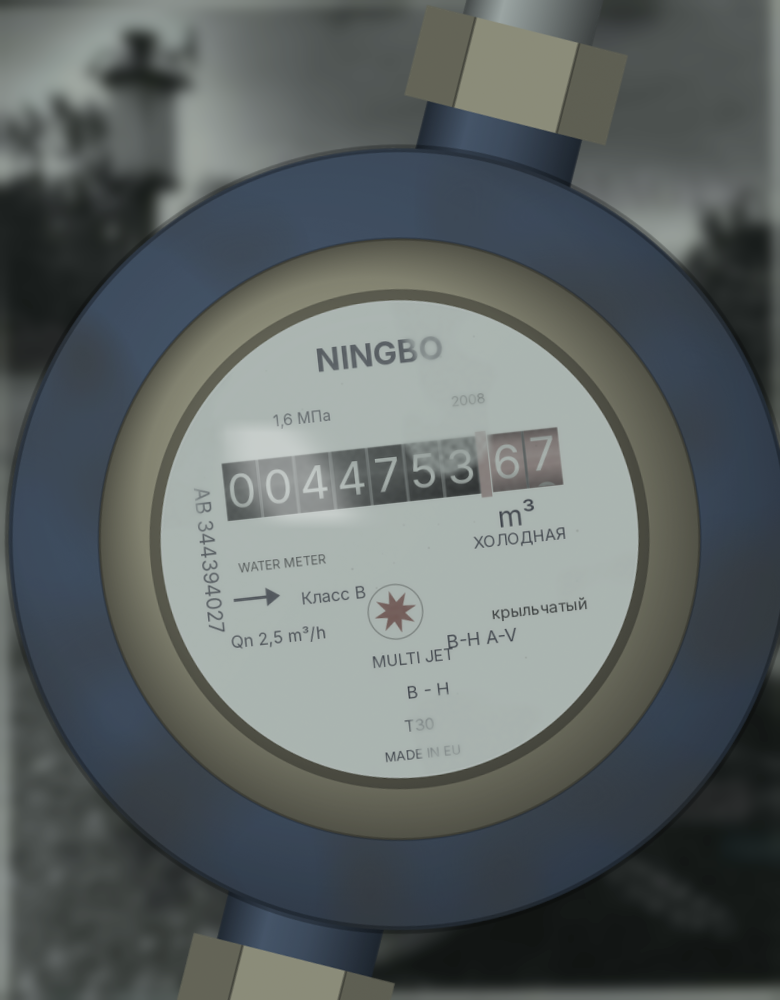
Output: **44753.67** m³
